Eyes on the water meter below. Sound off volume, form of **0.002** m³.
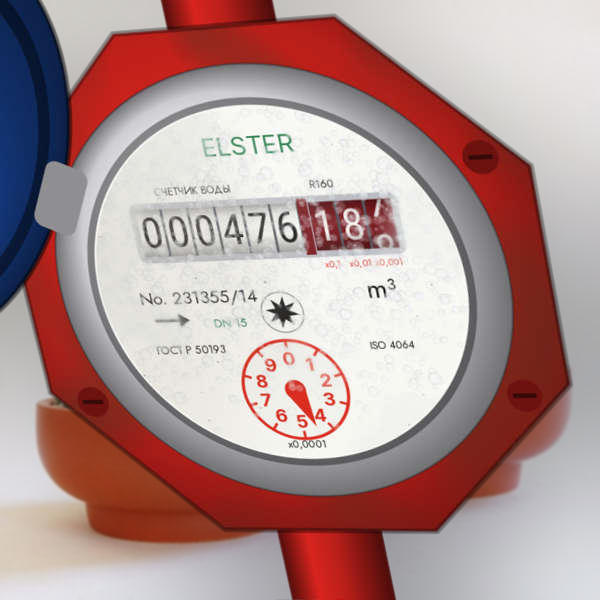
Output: **476.1874** m³
